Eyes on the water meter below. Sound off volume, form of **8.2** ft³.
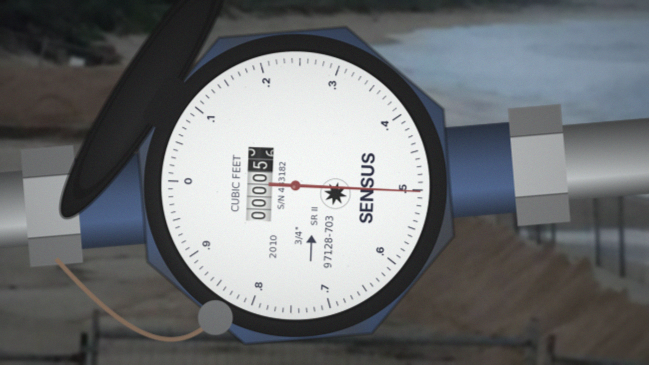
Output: **55.50** ft³
